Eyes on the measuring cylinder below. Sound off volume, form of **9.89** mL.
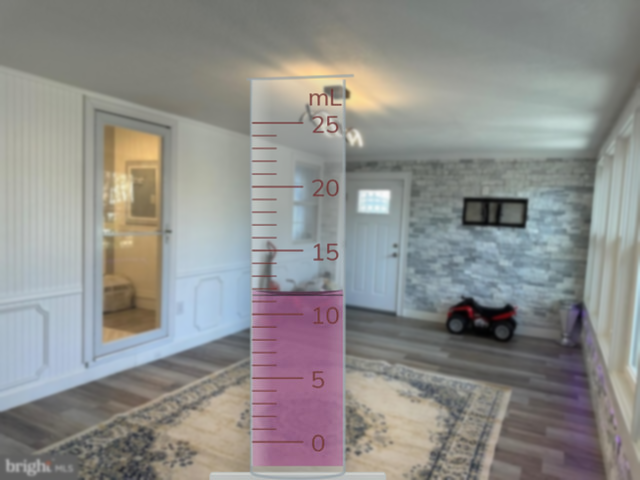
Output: **11.5** mL
